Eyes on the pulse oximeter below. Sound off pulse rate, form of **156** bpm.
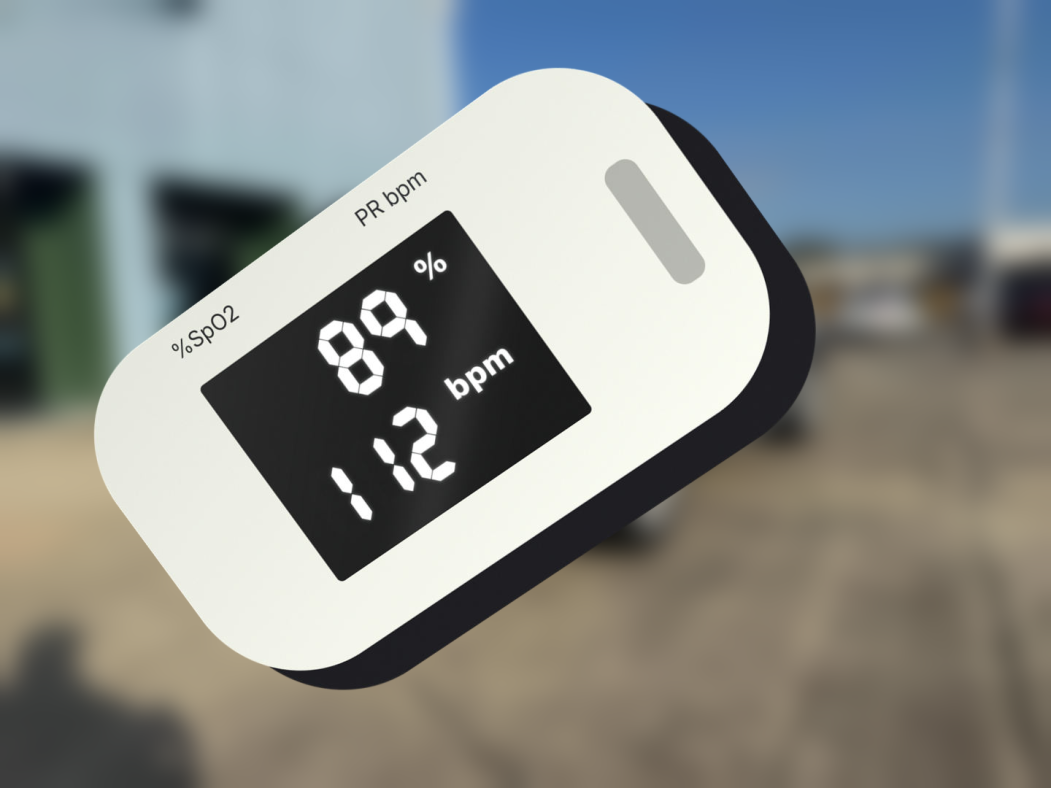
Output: **112** bpm
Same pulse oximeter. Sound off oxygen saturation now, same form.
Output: **89** %
